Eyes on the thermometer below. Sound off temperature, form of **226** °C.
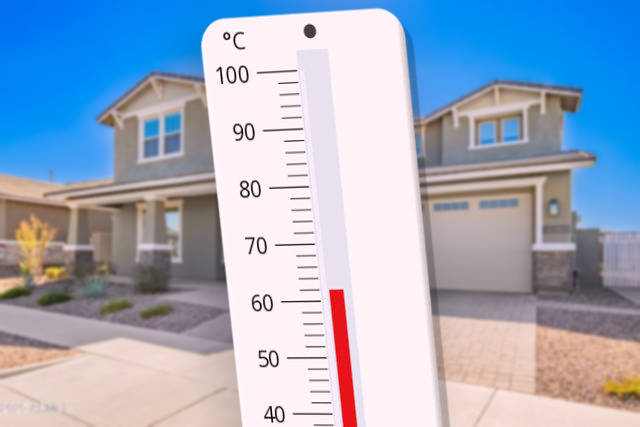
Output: **62** °C
